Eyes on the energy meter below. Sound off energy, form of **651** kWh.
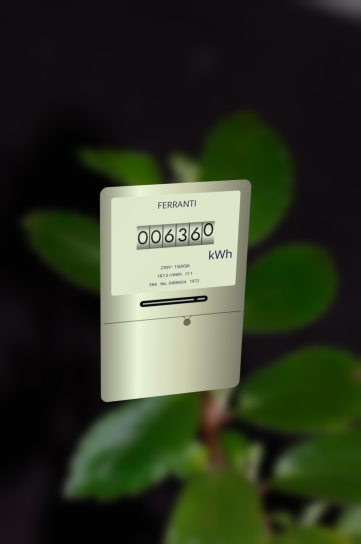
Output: **6360** kWh
